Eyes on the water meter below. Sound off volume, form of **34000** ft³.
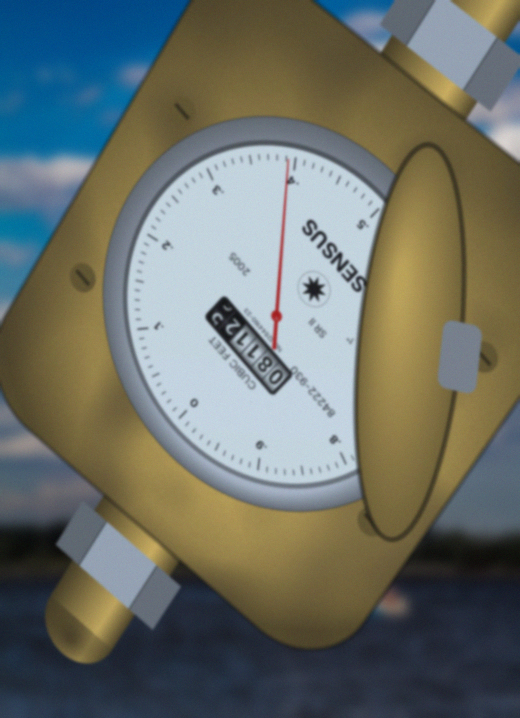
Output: **81125.39** ft³
